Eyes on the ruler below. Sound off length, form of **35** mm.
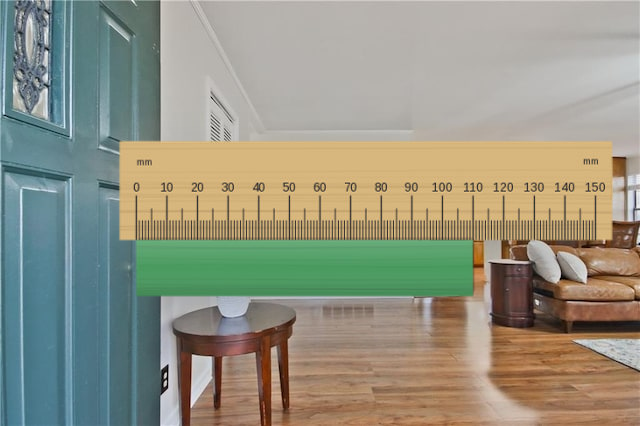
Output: **110** mm
